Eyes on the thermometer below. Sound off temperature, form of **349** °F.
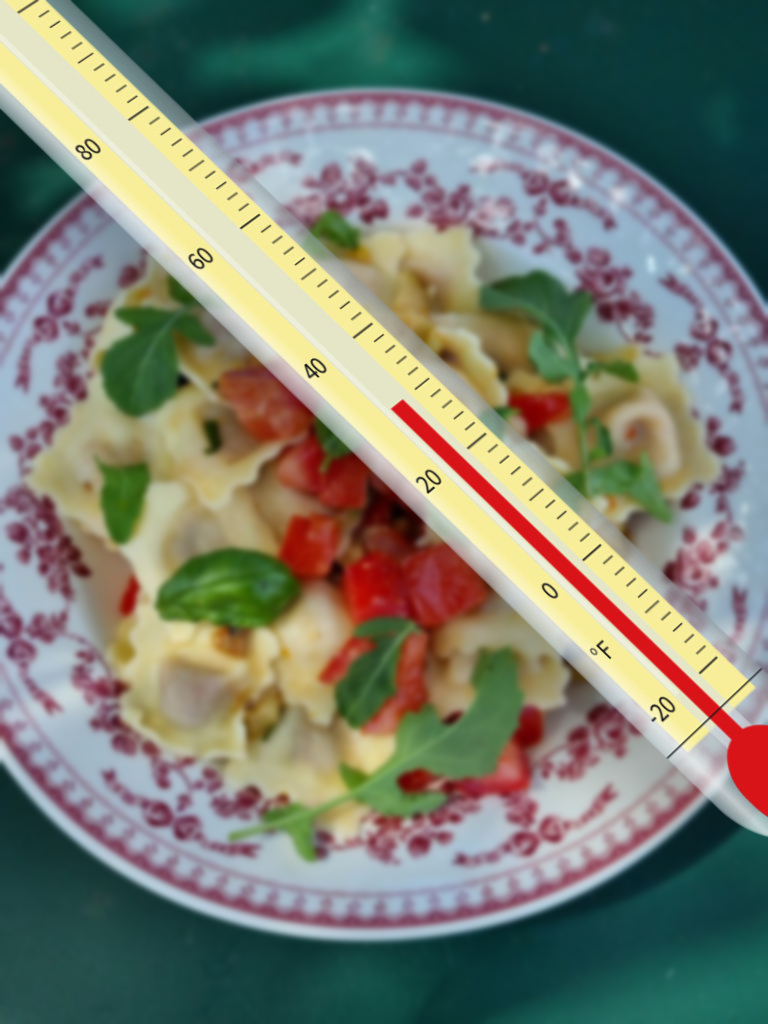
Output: **30** °F
